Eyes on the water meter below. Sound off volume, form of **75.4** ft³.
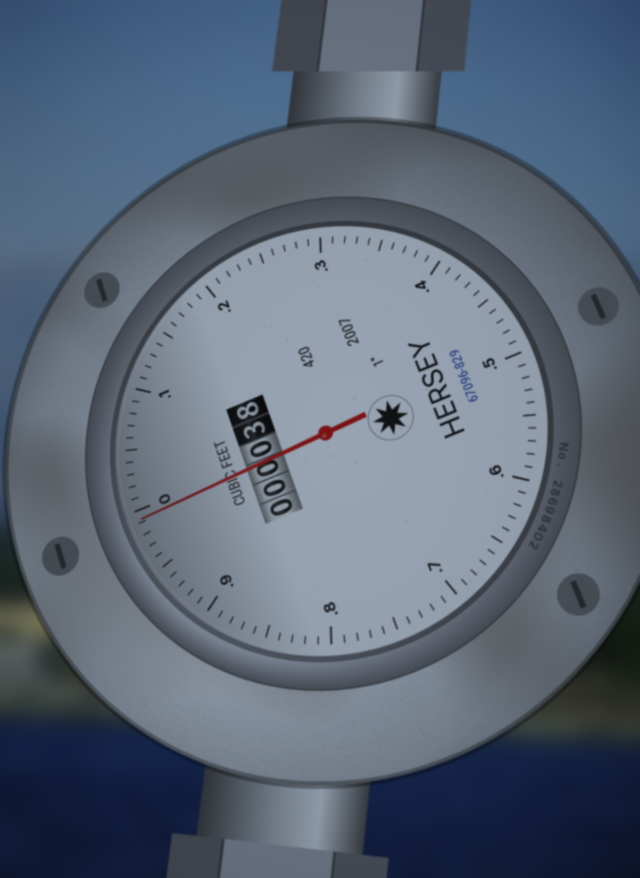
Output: **37.99** ft³
